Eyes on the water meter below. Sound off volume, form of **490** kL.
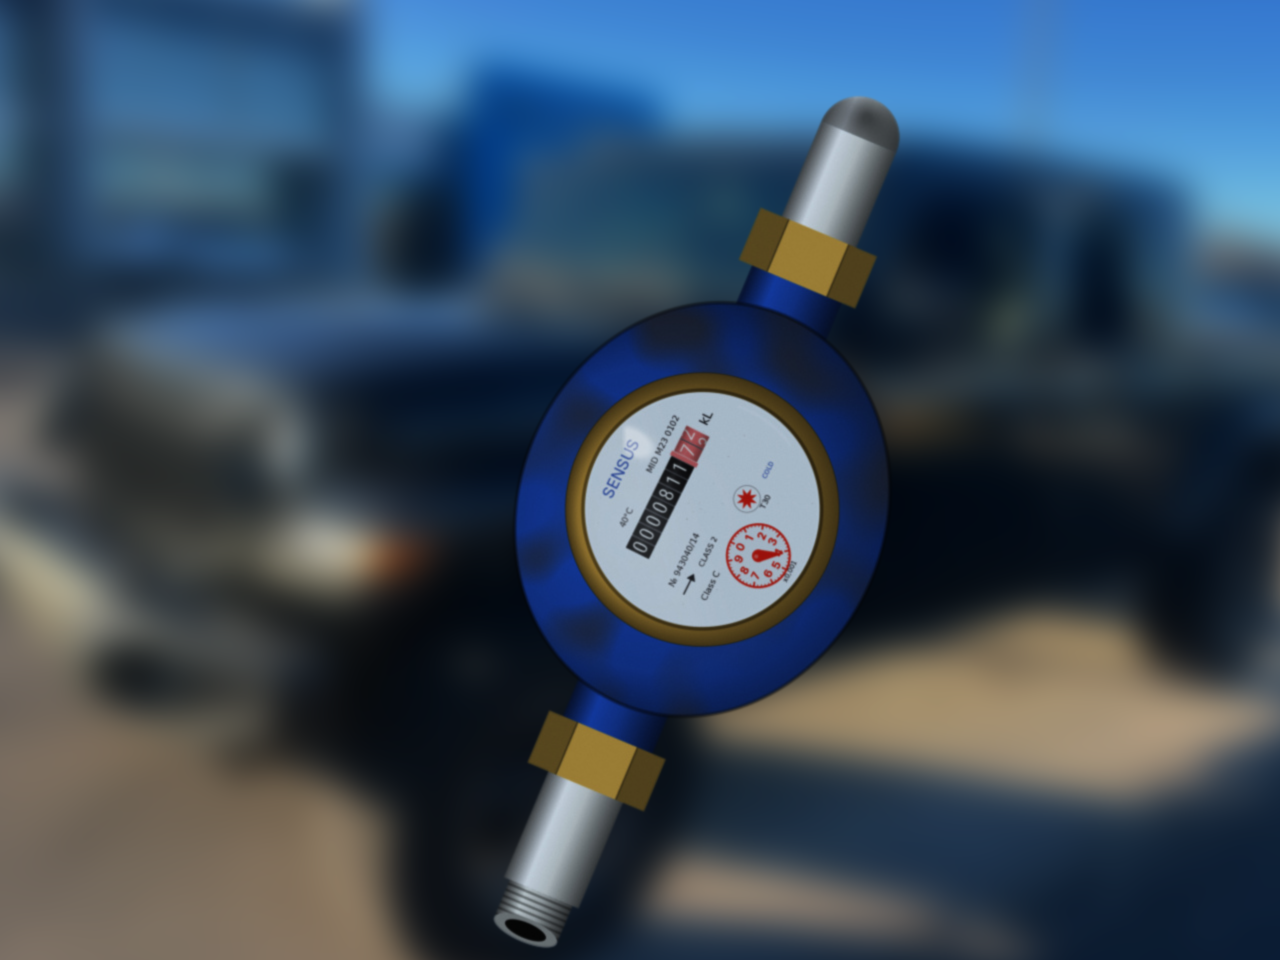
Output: **811.724** kL
